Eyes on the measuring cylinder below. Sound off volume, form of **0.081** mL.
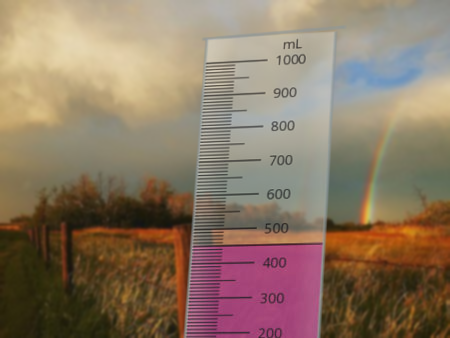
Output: **450** mL
